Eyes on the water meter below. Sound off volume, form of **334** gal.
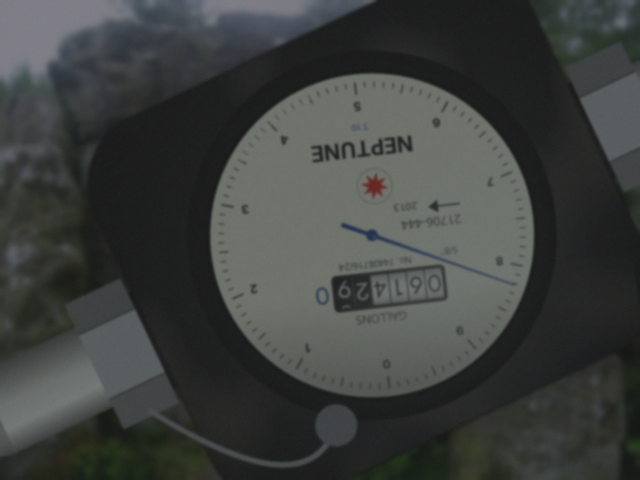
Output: **614288.2** gal
